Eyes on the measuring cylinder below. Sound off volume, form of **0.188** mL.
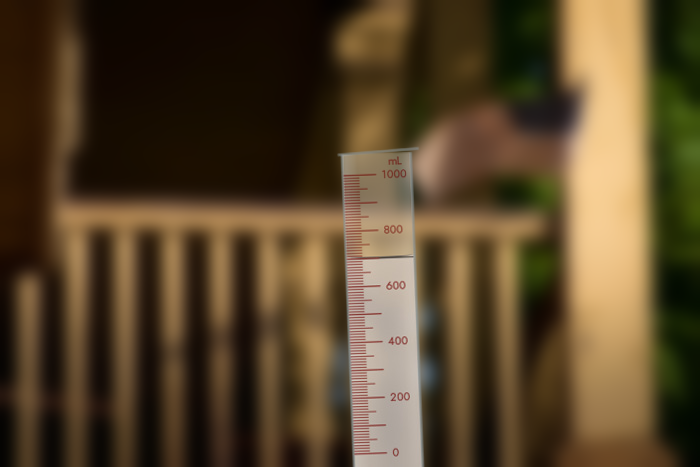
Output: **700** mL
